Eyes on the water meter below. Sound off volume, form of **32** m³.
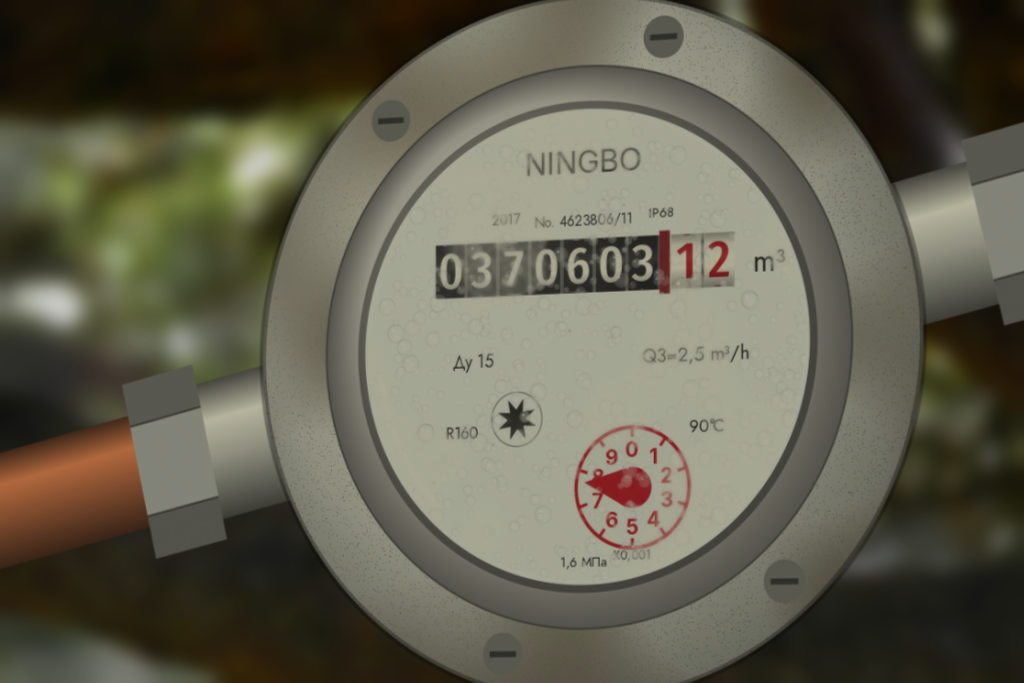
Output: **370603.127** m³
